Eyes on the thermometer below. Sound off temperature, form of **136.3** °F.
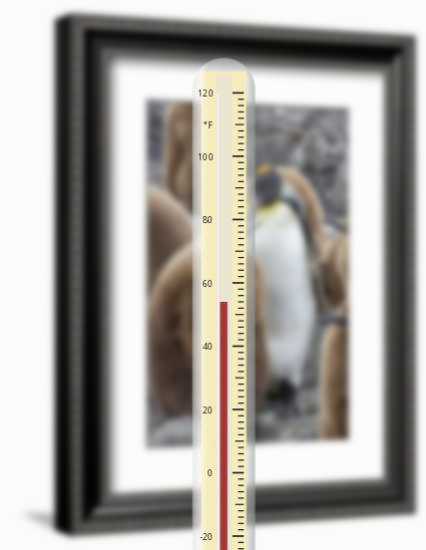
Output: **54** °F
